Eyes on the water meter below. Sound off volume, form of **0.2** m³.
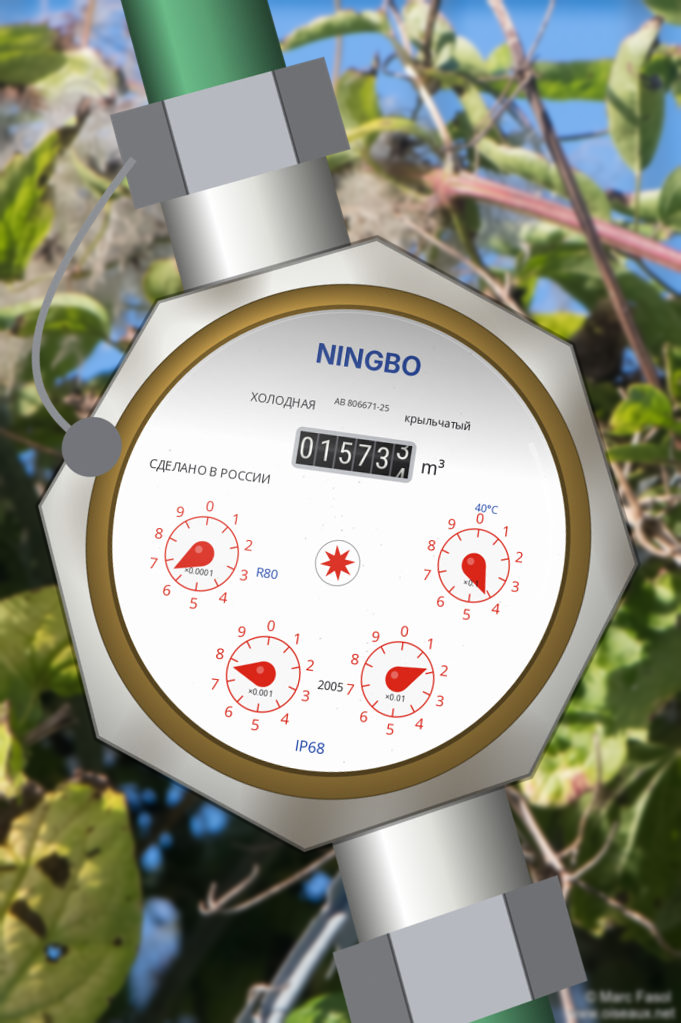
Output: **15733.4176** m³
